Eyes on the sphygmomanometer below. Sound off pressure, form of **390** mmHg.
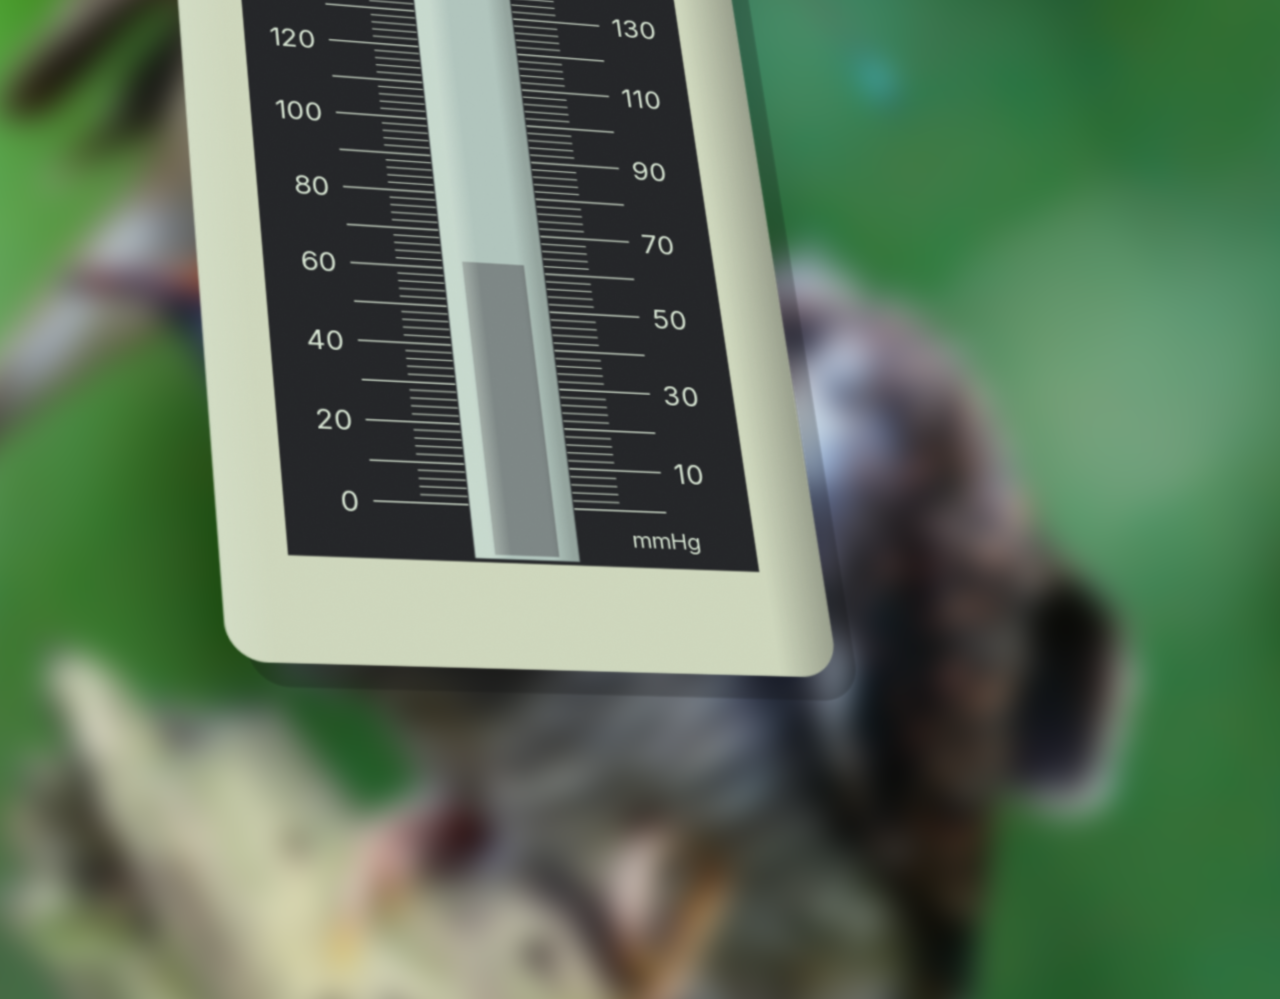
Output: **62** mmHg
